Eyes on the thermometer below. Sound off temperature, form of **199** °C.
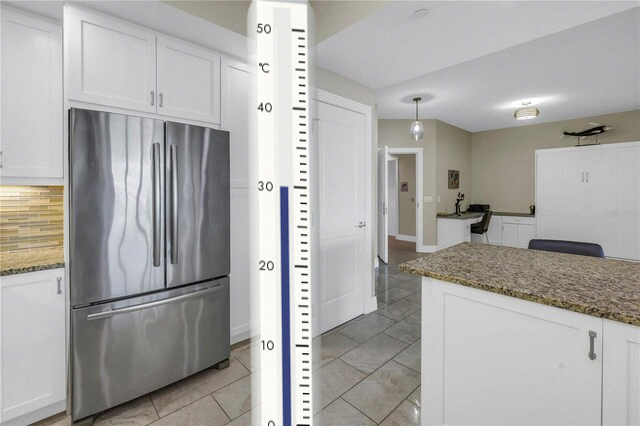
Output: **30** °C
